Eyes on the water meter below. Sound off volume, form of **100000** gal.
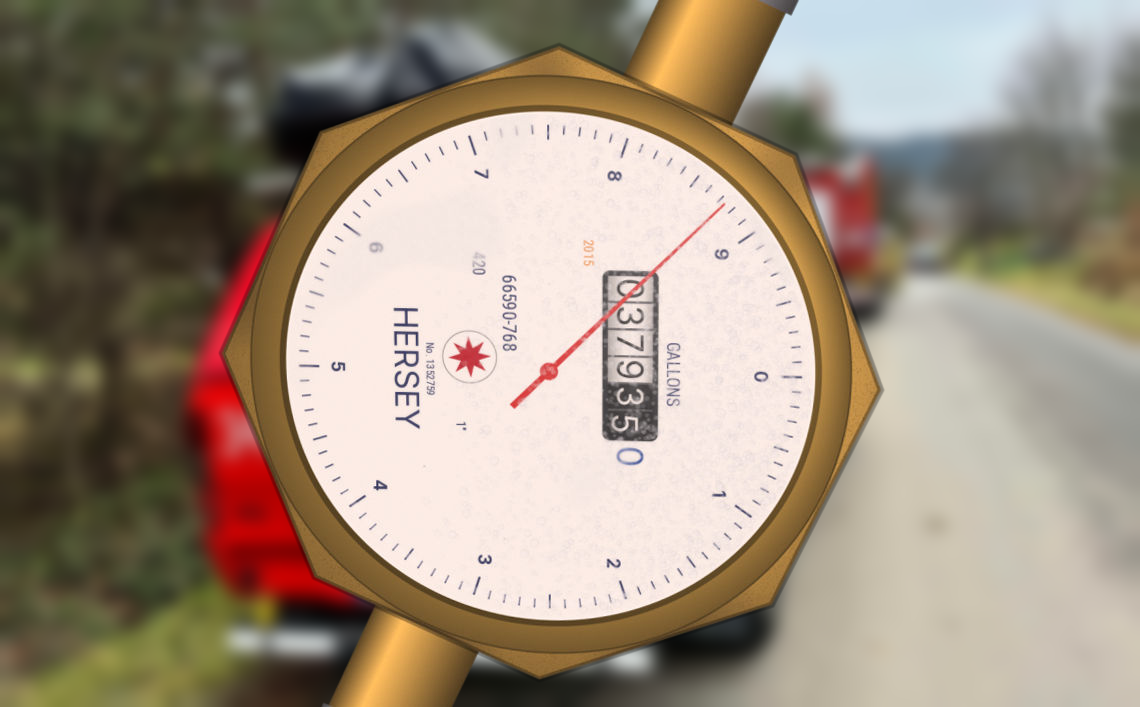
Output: **379348.7** gal
